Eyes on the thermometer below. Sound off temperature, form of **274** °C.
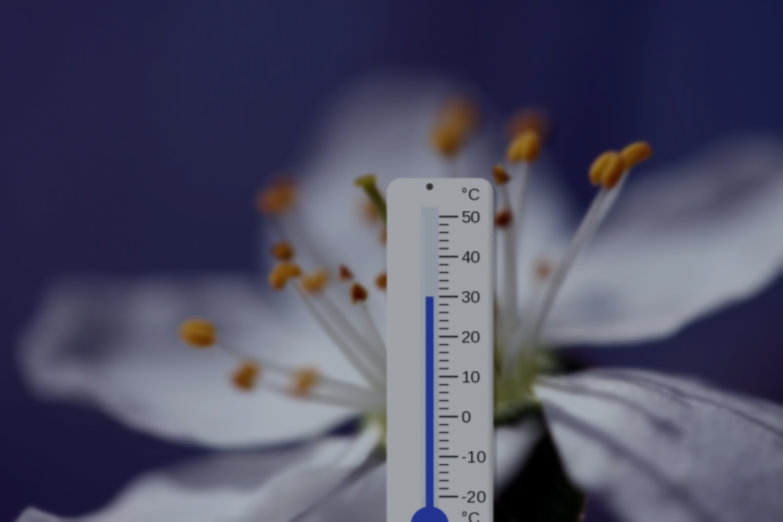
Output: **30** °C
